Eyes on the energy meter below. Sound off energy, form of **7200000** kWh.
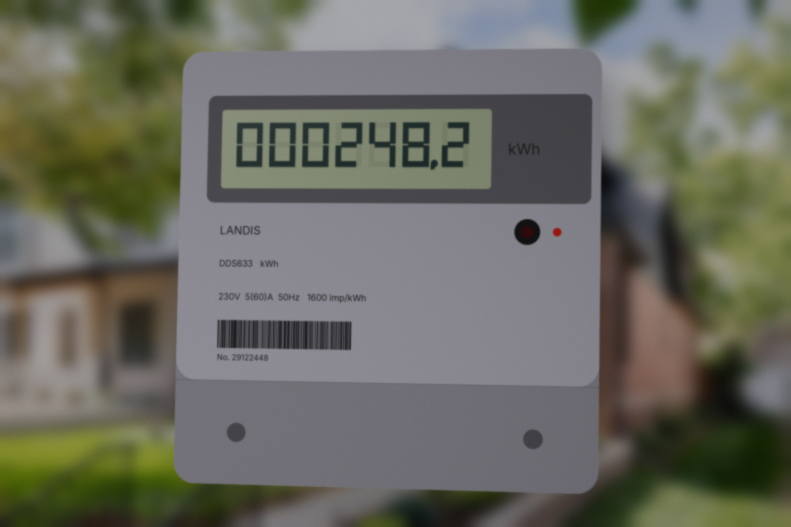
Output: **248.2** kWh
